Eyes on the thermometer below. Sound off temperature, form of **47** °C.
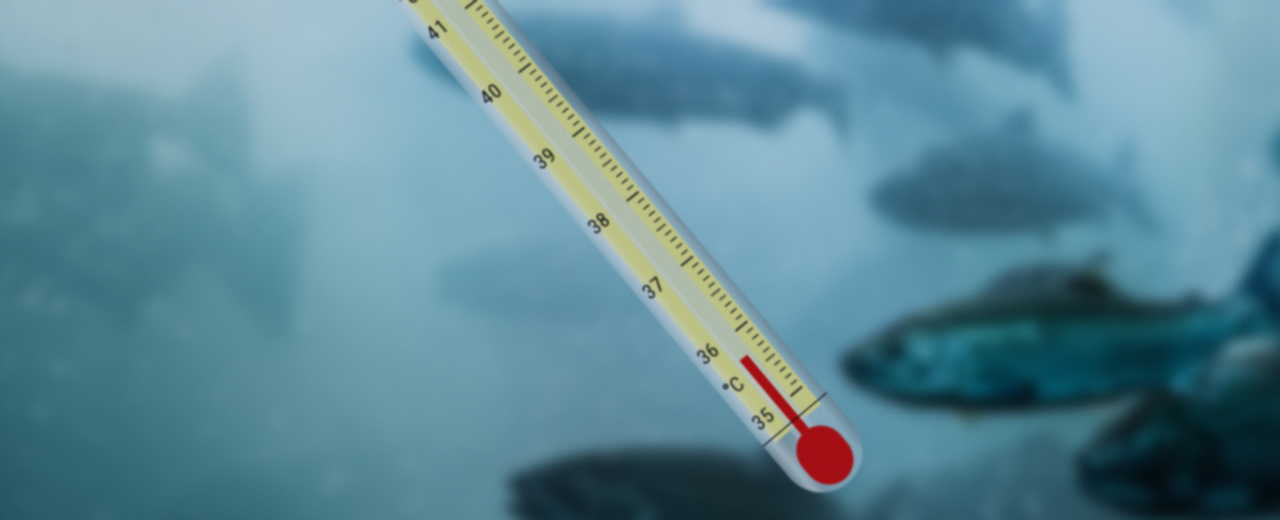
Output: **35.7** °C
